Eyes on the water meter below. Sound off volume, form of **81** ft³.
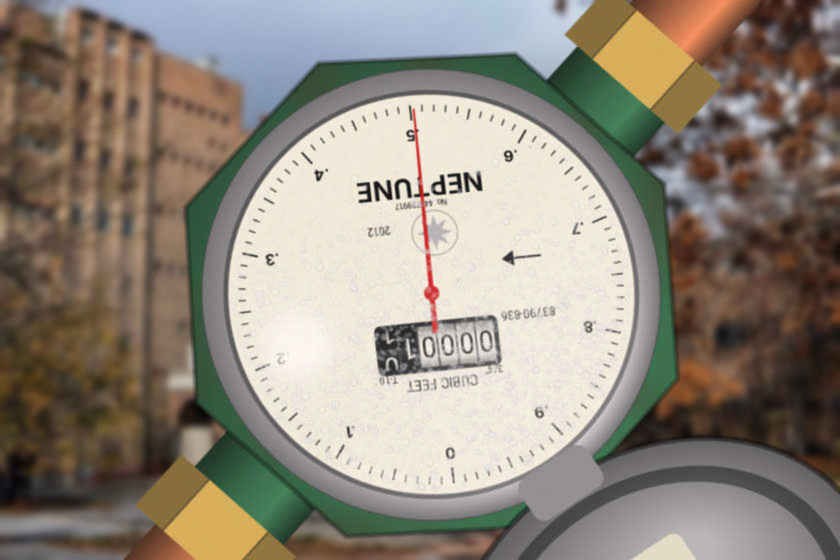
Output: **10.50** ft³
